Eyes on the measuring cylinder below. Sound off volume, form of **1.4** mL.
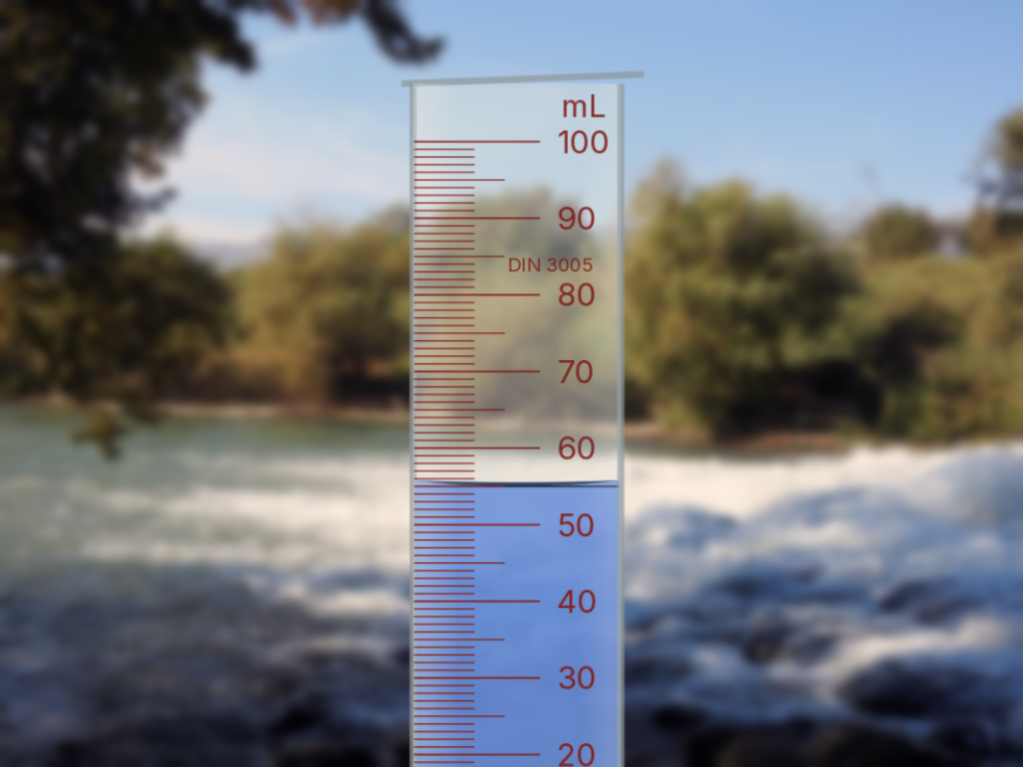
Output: **55** mL
